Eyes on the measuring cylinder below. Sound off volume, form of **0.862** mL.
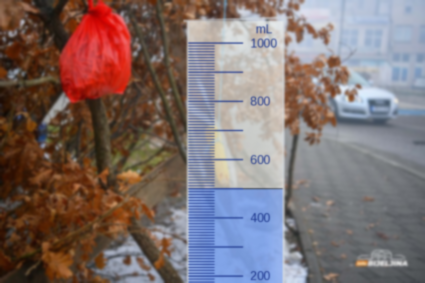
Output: **500** mL
